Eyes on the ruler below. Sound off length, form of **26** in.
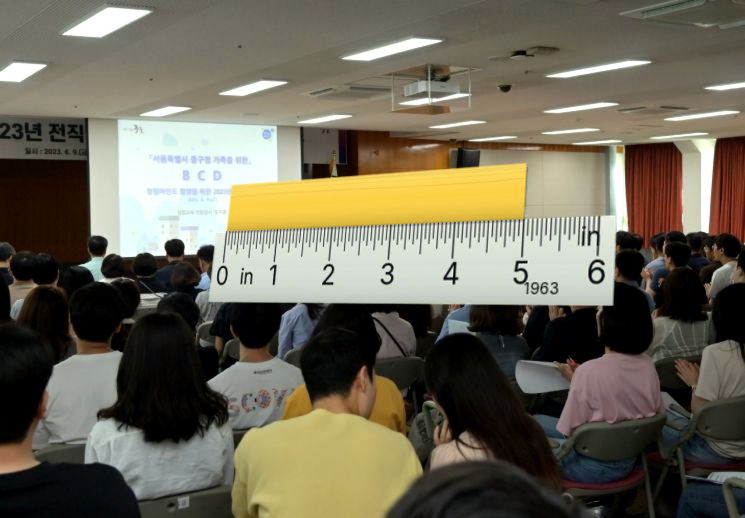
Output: **5** in
